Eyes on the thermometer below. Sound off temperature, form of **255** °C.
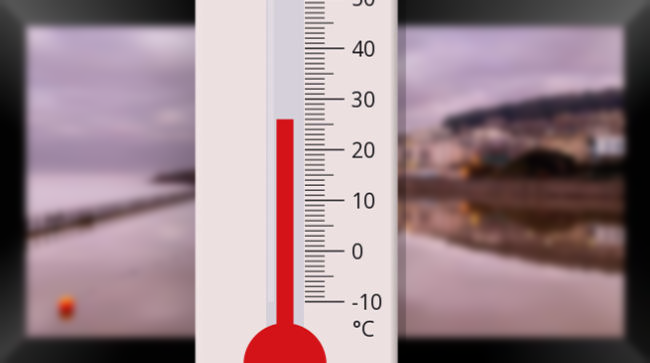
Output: **26** °C
